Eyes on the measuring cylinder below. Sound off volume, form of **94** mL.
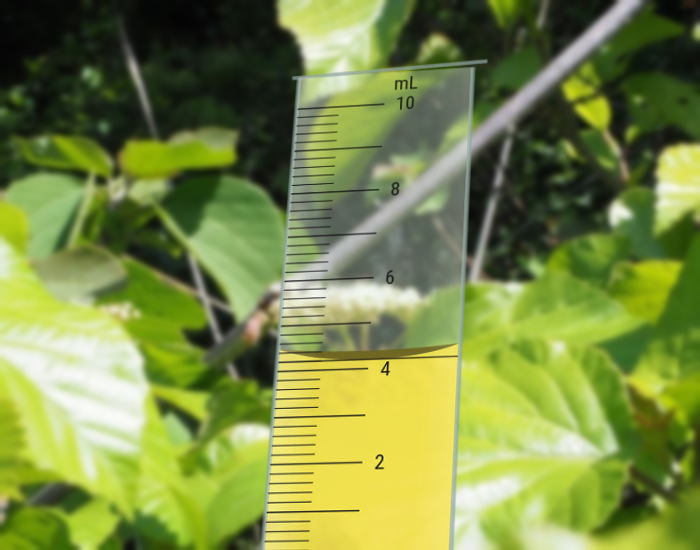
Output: **4.2** mL
